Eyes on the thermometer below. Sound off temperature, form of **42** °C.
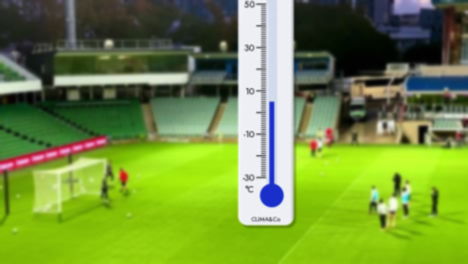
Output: **5** °C
